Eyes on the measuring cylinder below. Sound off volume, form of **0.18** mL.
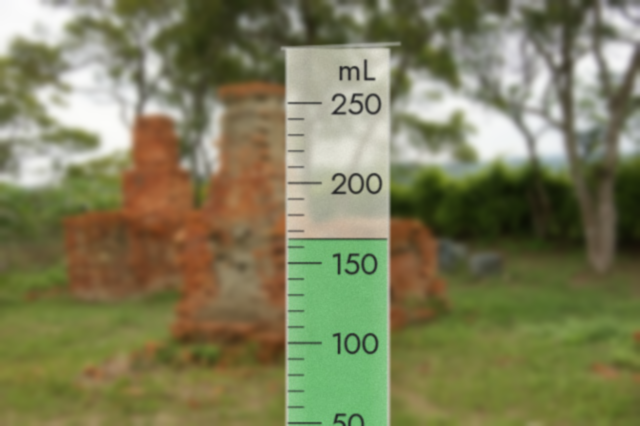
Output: **165** mL
